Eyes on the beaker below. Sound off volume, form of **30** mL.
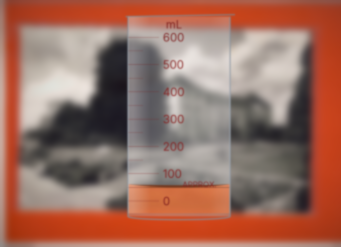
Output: **50** mL
